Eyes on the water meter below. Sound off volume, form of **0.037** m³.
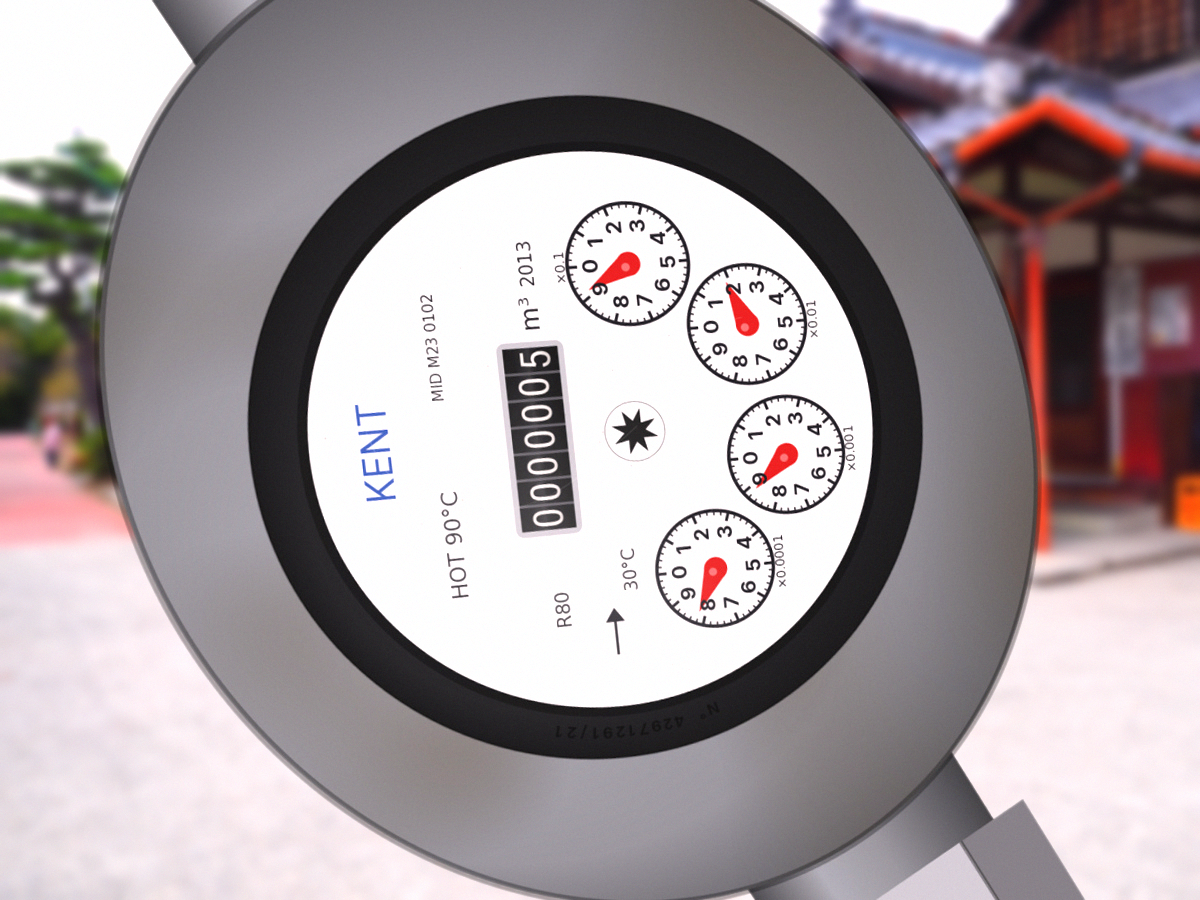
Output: **4.9188** m³
